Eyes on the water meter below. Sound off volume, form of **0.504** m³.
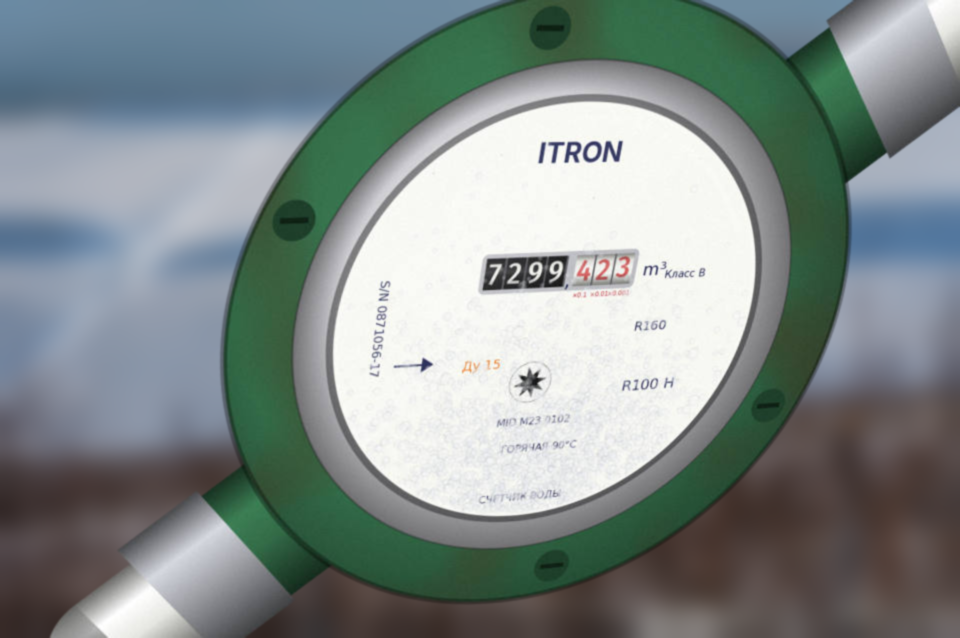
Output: **7299.423** m³
